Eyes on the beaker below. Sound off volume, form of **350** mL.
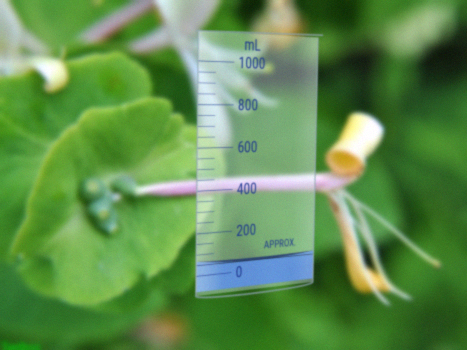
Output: **50** mL
